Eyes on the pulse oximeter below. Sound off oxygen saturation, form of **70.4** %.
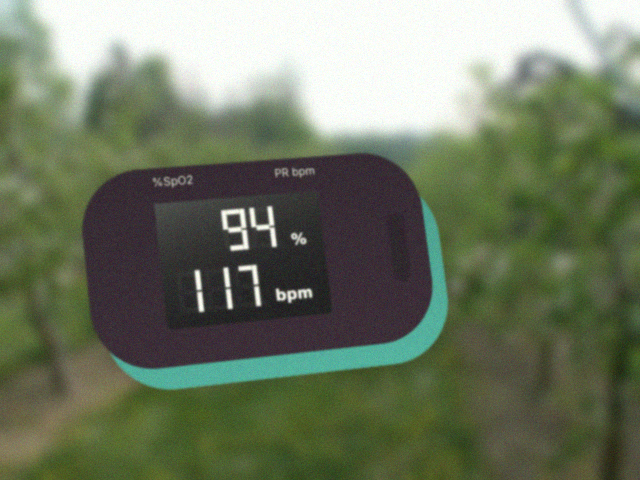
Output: **94** %
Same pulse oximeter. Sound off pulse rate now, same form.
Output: **117** bpm
